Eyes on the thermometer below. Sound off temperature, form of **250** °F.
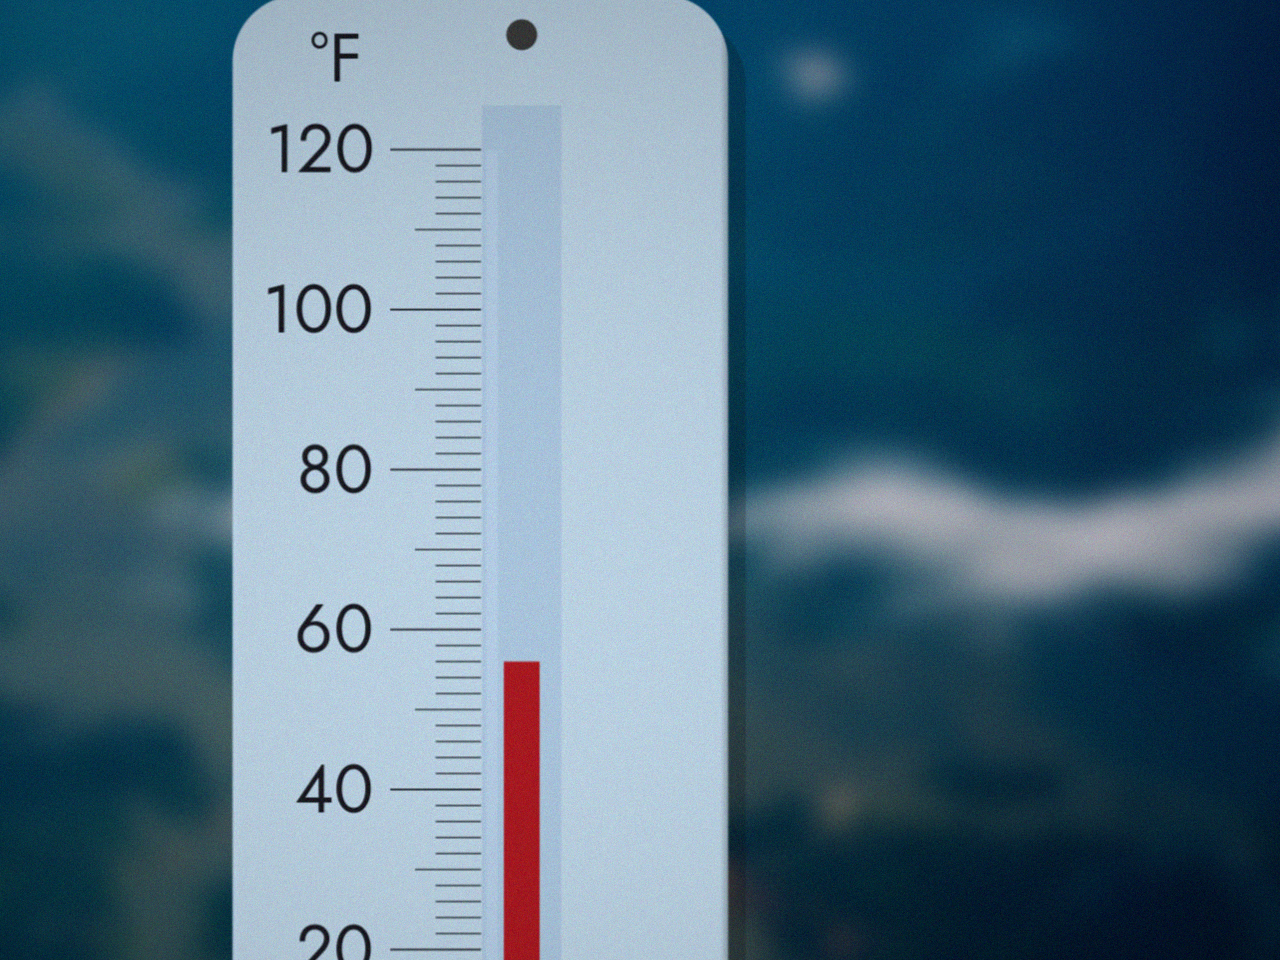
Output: **56** °F
